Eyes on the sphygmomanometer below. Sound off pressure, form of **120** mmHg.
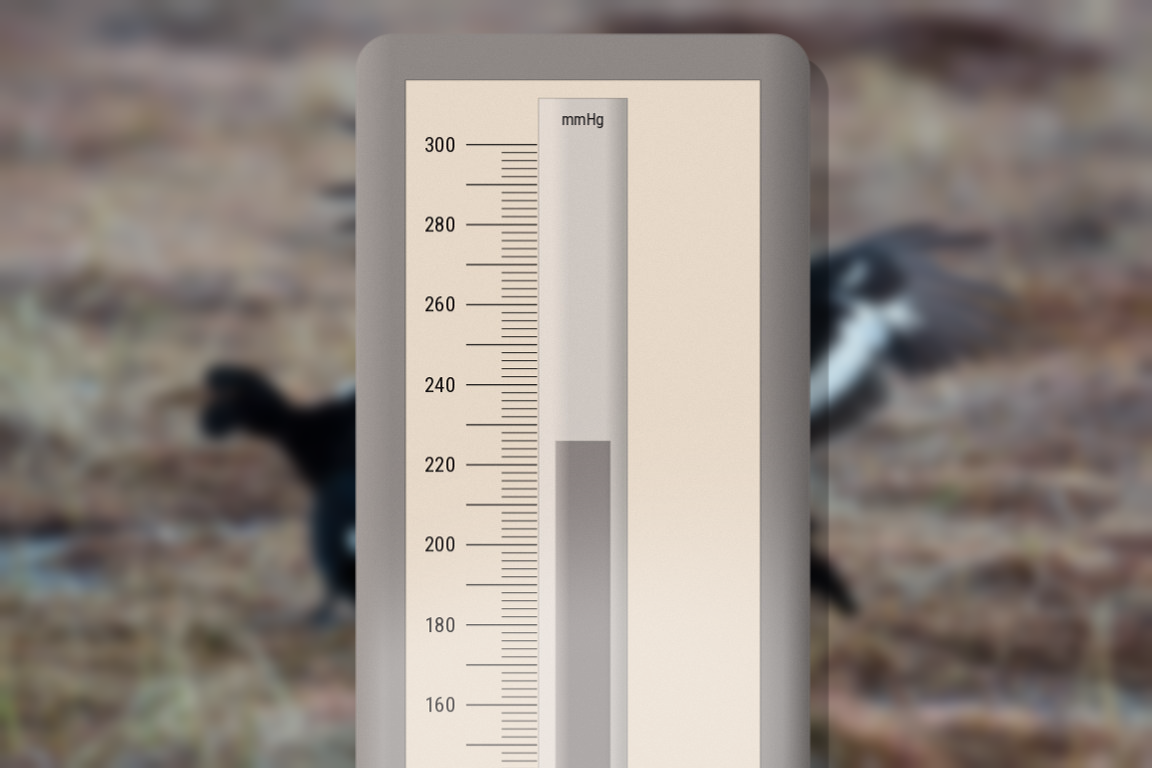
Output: **226** mmHg
